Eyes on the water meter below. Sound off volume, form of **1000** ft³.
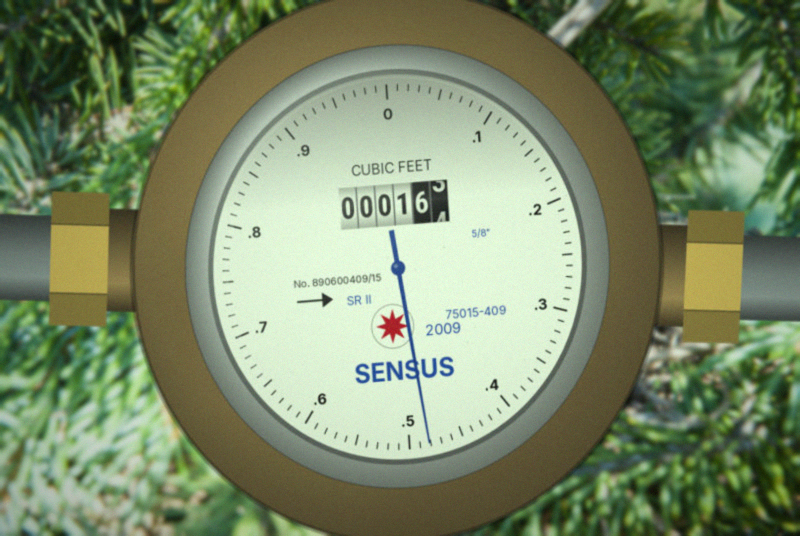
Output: **163.48** ft³
